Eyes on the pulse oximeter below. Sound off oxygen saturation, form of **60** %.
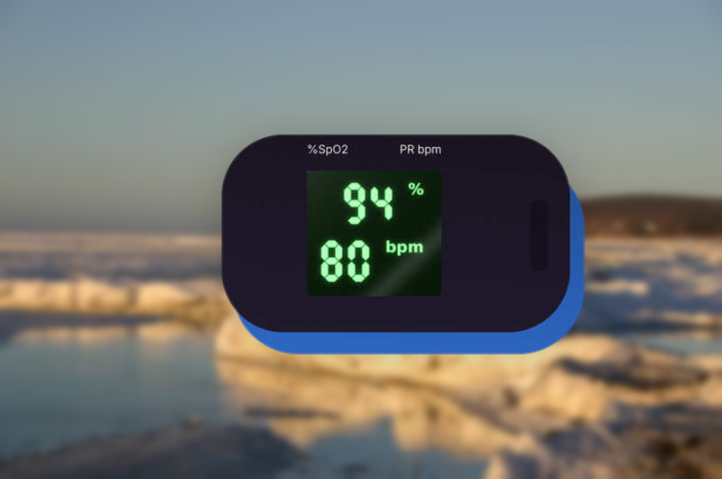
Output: **94** %
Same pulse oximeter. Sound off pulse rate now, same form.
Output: **80** bpm
